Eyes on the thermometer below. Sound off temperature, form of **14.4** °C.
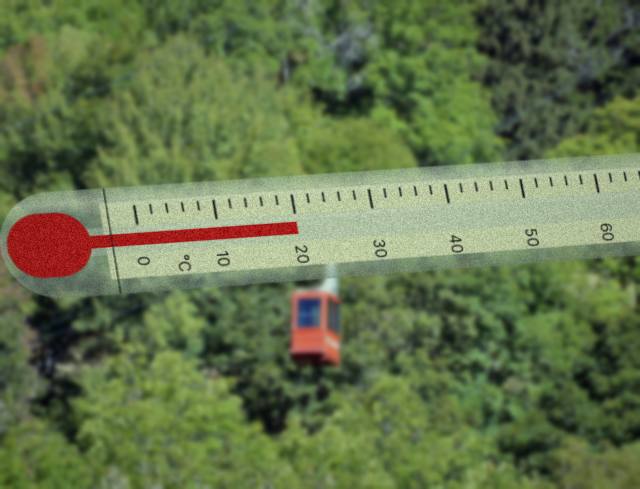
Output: **20** °C
